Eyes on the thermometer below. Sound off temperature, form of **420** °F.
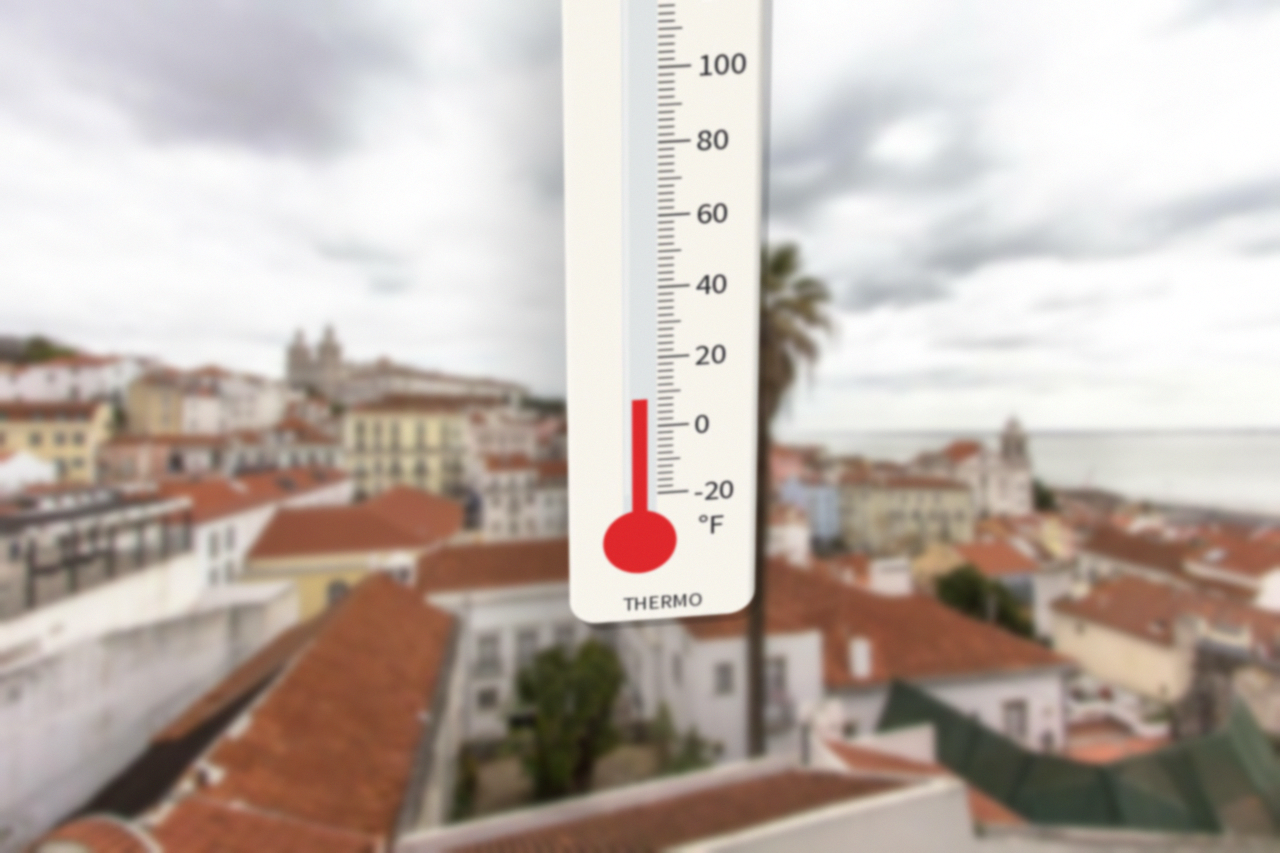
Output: **8** °F
